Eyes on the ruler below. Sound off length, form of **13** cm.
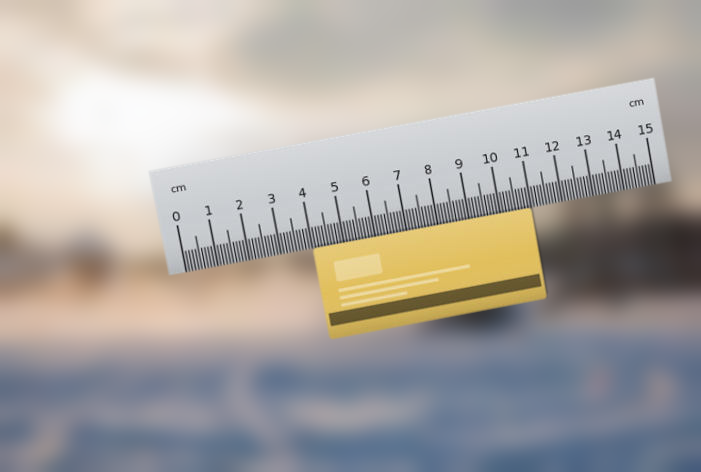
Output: **7** cm
